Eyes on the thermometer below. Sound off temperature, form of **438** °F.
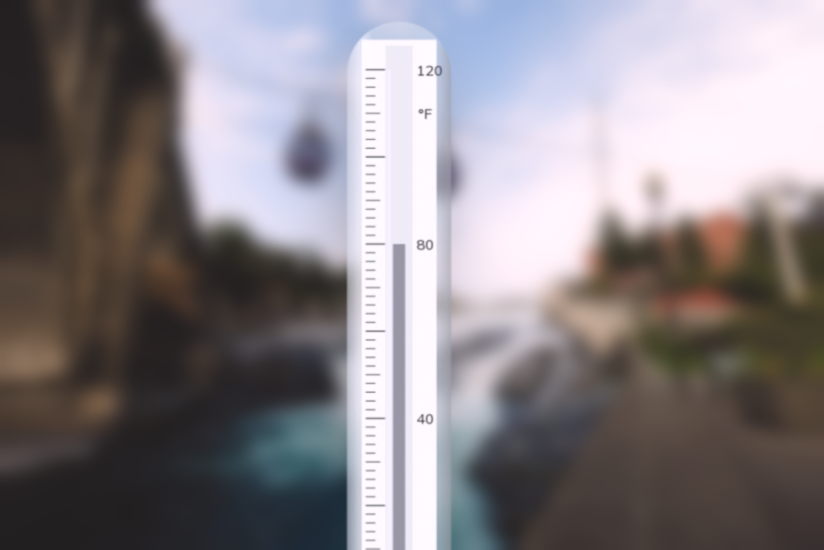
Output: **80** °F
